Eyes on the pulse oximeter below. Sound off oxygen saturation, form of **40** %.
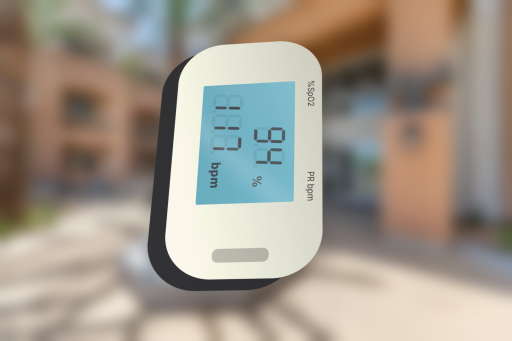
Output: **94** %
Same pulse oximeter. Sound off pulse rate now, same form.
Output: **117** bpm
